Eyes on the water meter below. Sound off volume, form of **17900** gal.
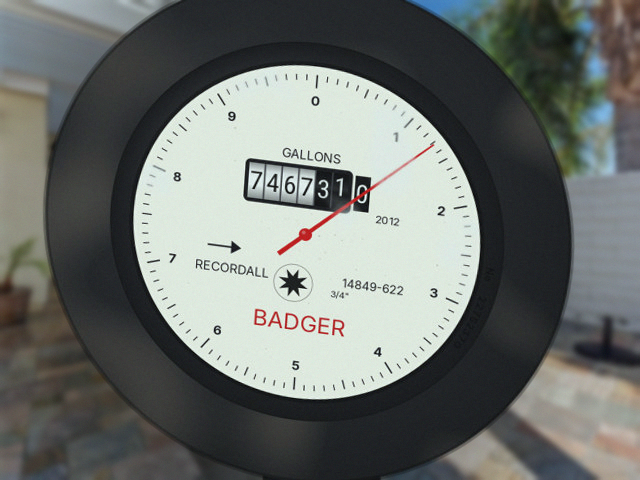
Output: **7467311.3** gal
